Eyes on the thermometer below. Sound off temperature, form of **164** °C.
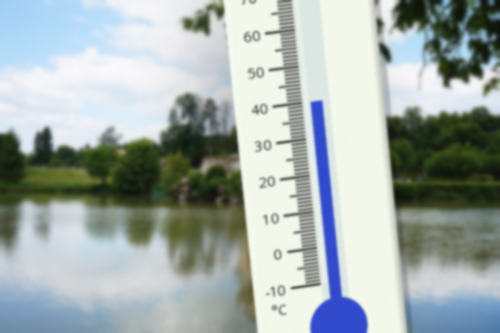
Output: **40** °C
